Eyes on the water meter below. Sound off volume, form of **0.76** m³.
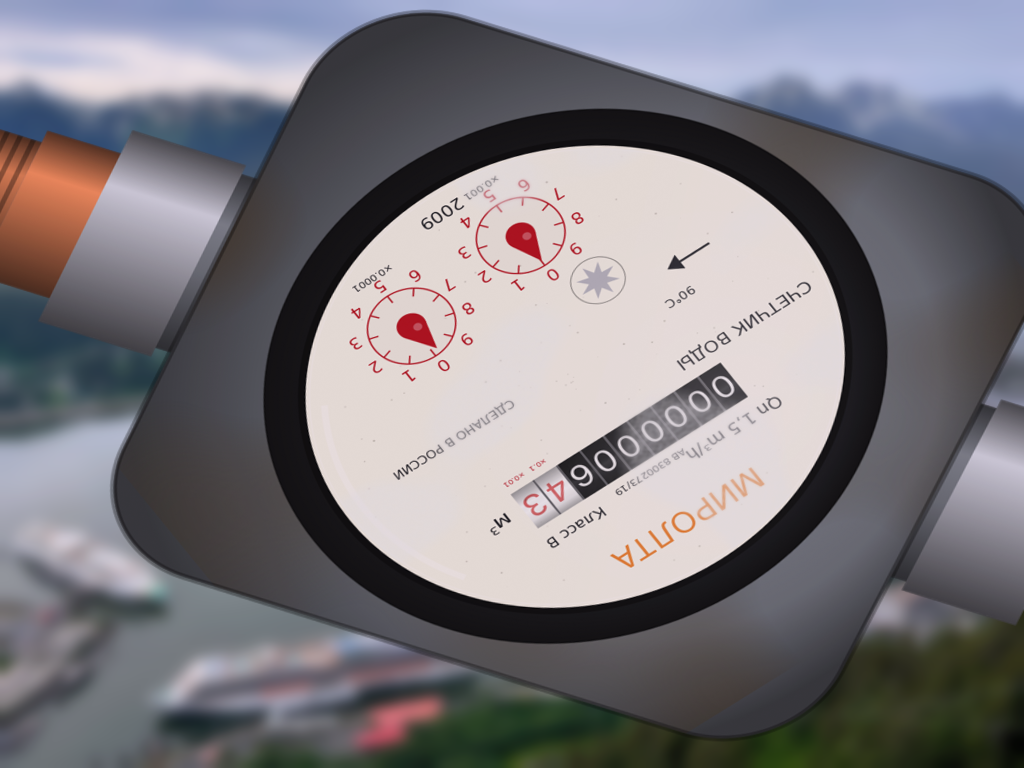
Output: **6.4299** m³
